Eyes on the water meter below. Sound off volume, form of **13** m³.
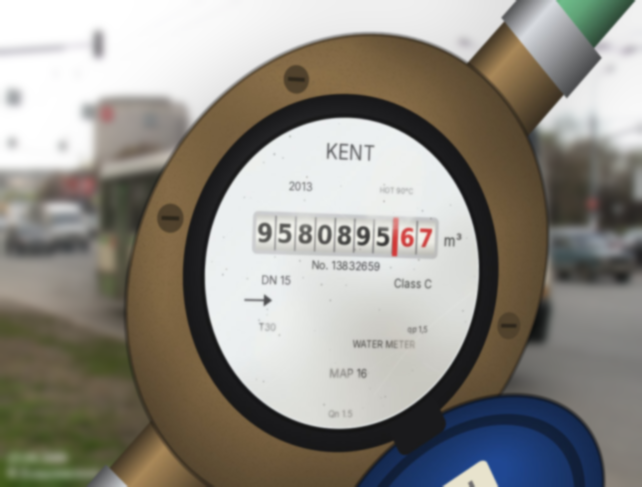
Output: **9580895.67** m³
